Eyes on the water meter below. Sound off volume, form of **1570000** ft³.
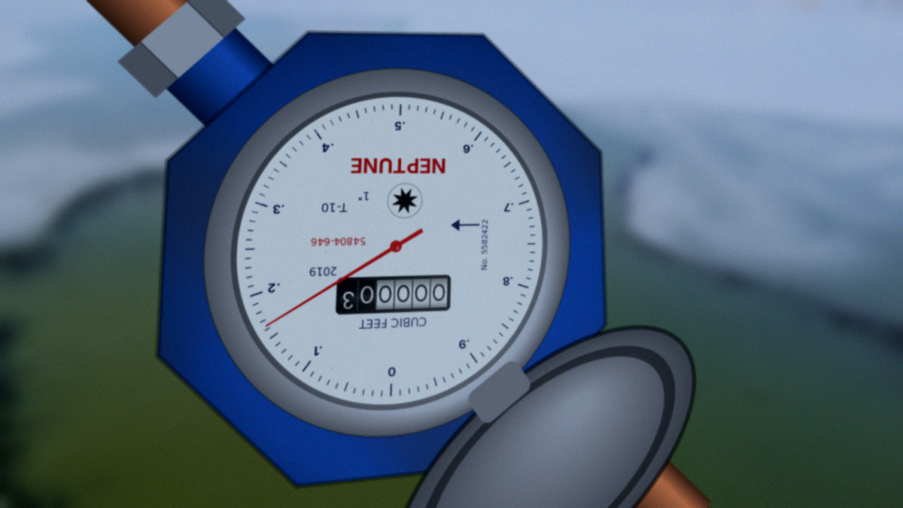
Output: **3.16** ft³
